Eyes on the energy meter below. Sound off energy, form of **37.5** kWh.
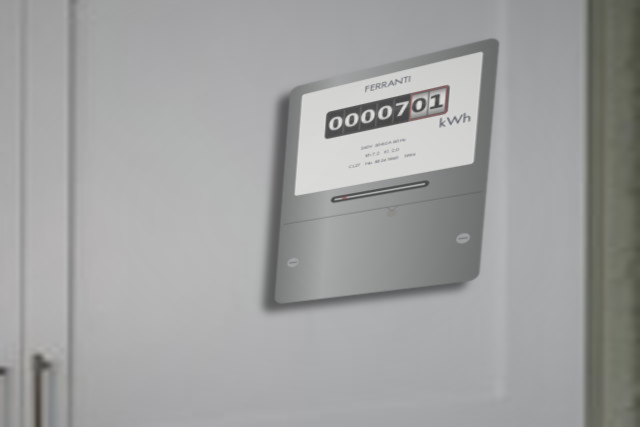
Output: **7.01** kWh
